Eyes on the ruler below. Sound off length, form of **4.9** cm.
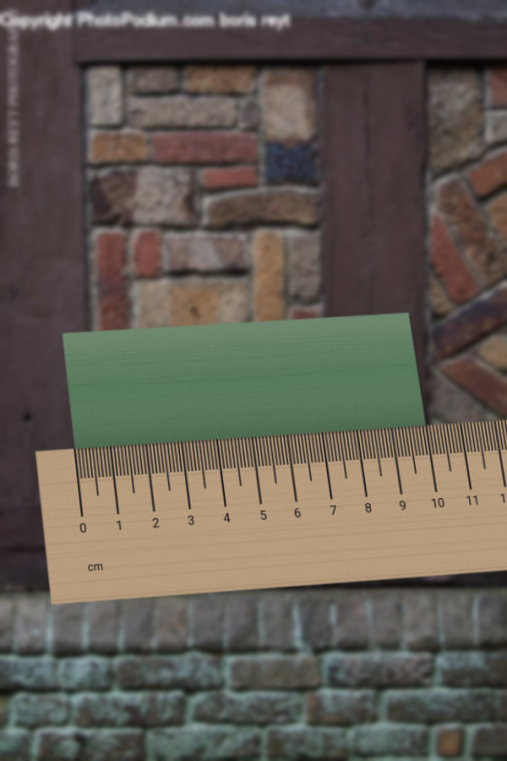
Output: **10** cm
